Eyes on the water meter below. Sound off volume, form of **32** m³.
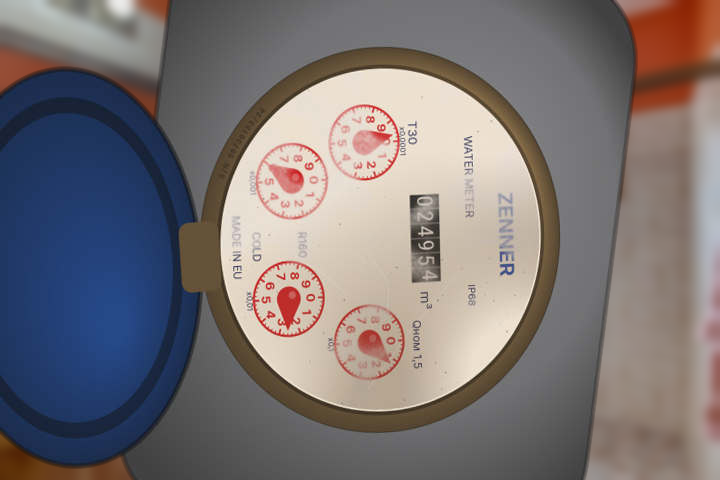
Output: **24954.1259** m³
